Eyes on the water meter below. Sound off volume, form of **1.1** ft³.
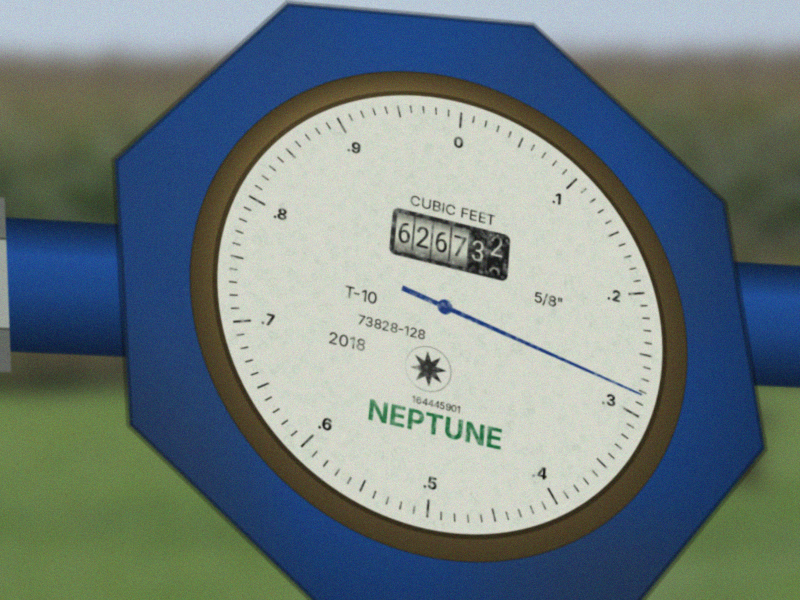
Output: **626732.28** ft³
